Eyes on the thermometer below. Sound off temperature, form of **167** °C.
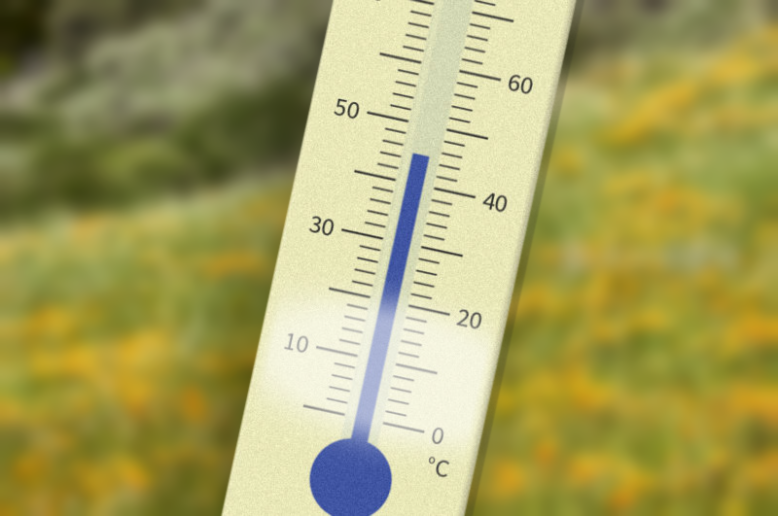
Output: **45** °C
